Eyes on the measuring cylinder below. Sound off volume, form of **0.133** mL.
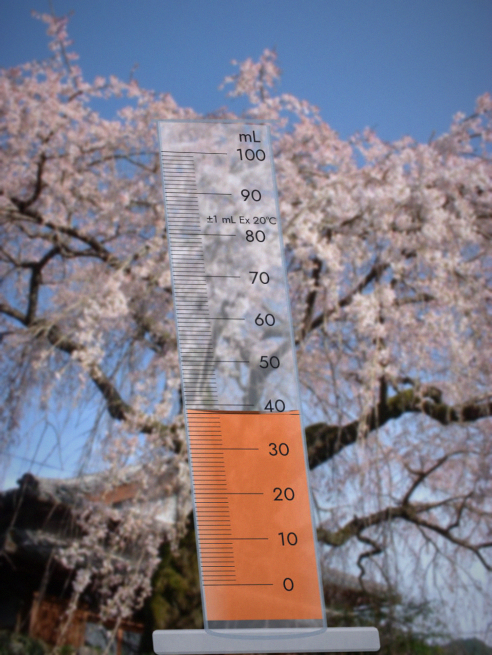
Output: **38** mL
